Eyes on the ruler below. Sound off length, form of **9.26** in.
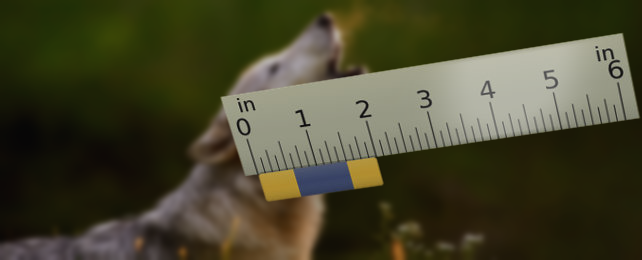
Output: **2** in
